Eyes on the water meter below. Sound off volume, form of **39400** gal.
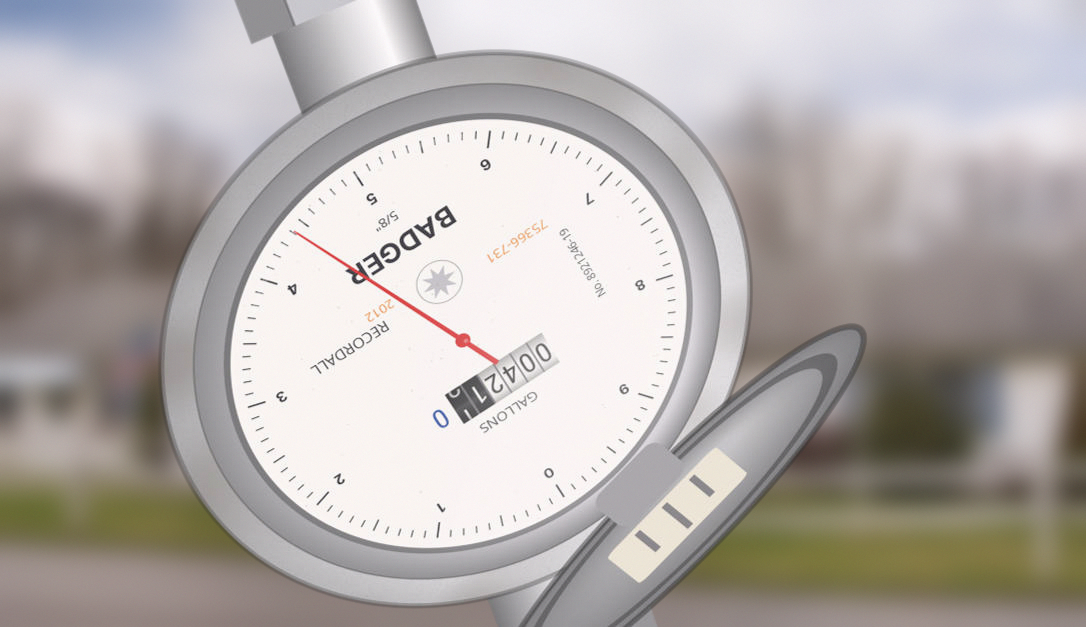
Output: **42114.4** gal
